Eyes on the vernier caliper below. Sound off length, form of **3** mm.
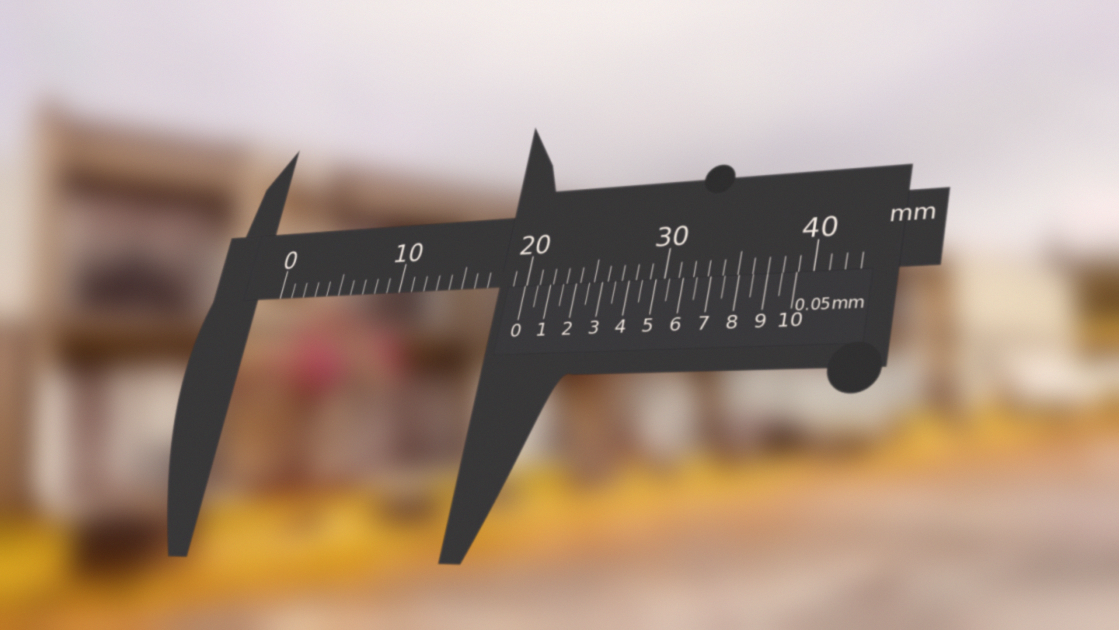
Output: **19.9** mm
